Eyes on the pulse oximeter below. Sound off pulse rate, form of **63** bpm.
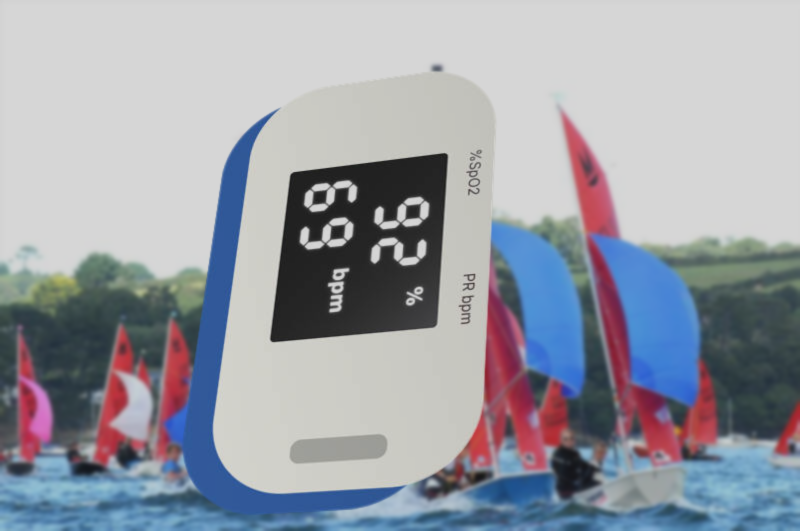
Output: **69** bpm
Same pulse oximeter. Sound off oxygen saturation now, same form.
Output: **92** %
